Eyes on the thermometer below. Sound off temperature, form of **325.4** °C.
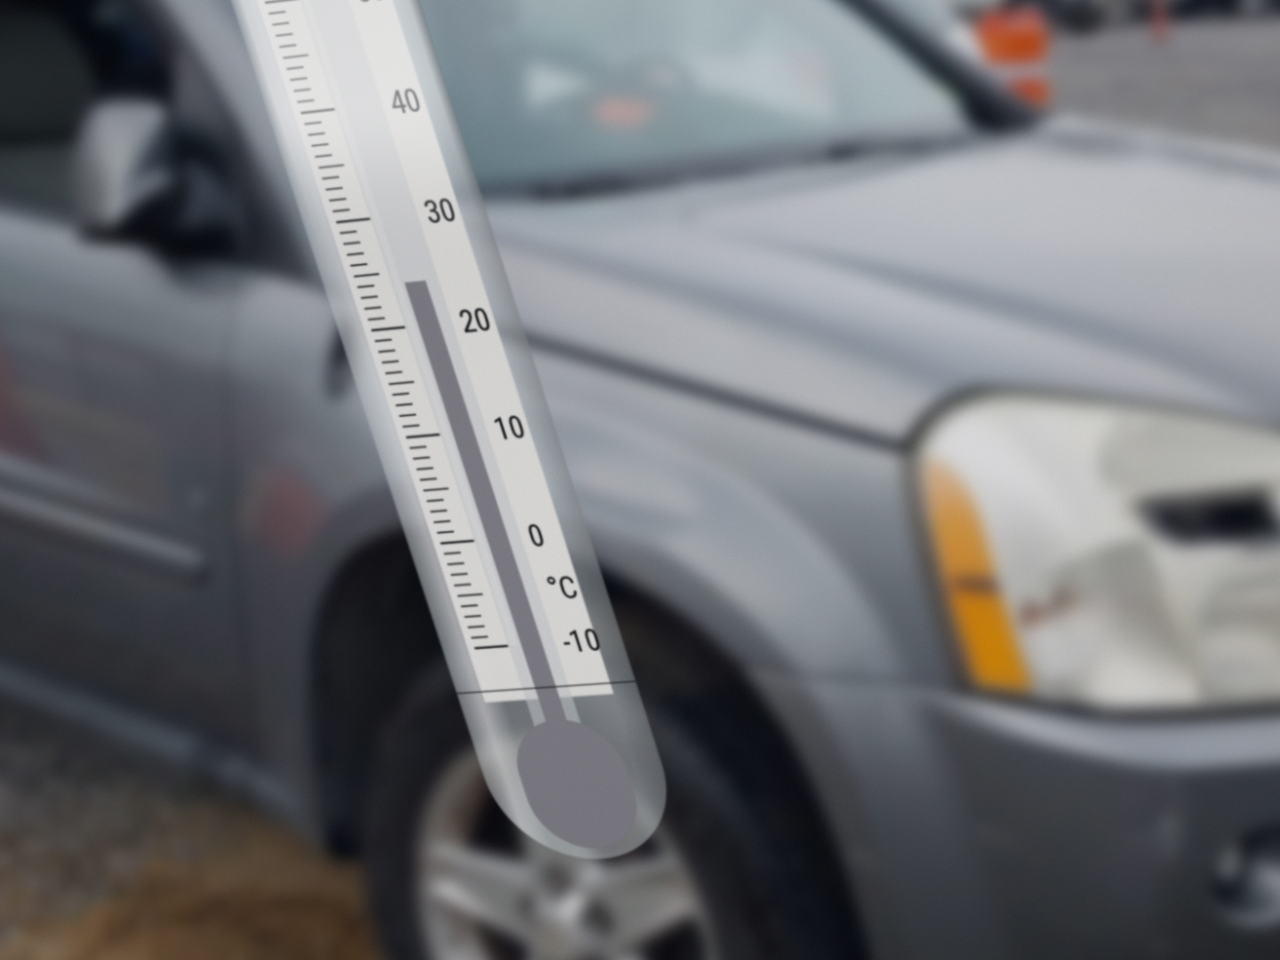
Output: **24** °C
